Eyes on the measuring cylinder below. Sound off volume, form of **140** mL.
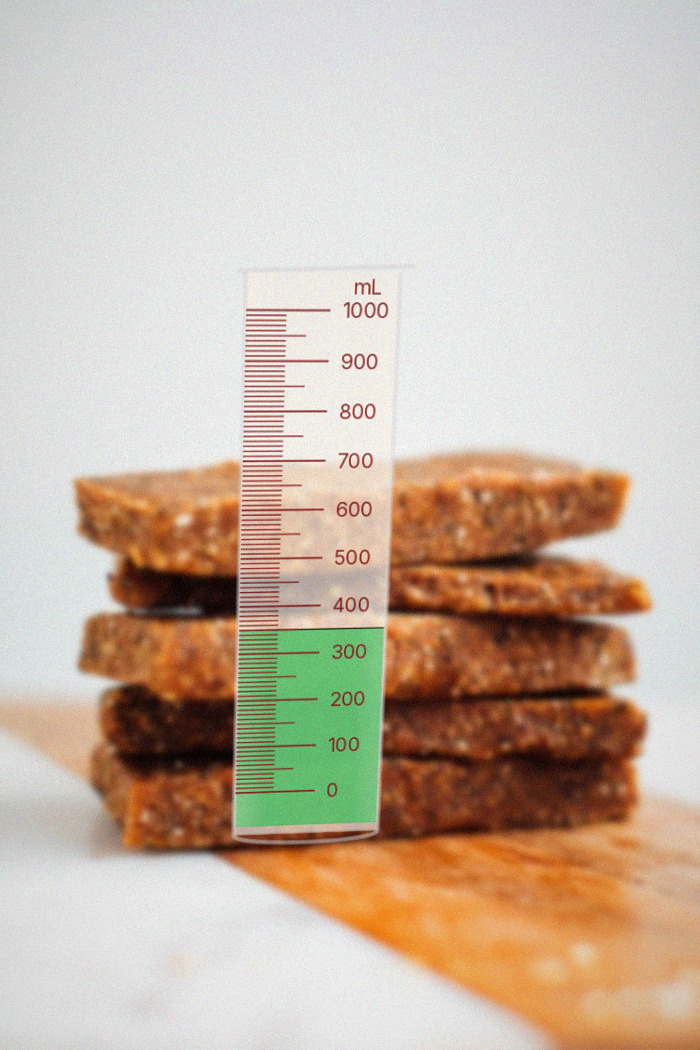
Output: **350** mL
